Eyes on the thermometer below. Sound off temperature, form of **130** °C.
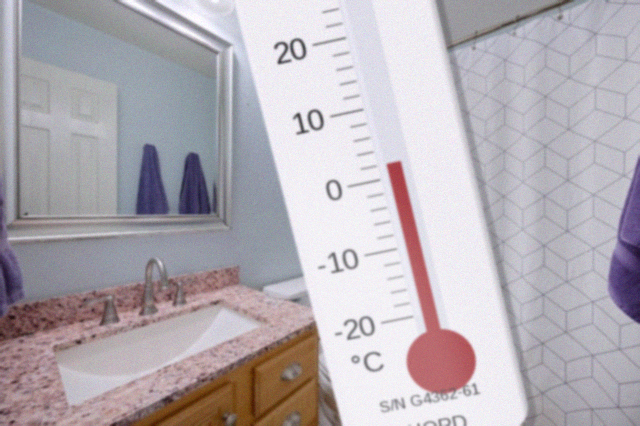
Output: **2** °C
